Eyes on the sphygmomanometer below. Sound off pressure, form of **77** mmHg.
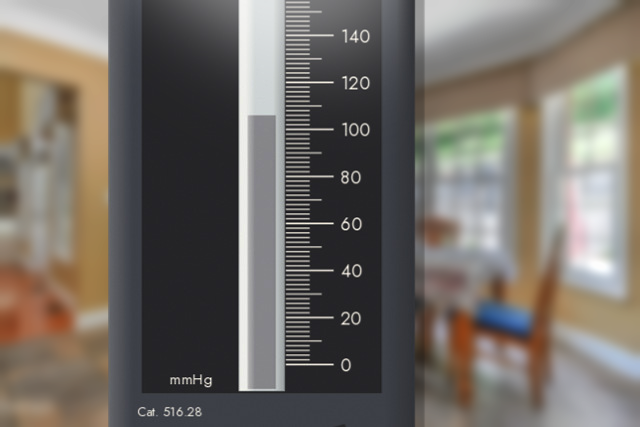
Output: **106** mmHg
